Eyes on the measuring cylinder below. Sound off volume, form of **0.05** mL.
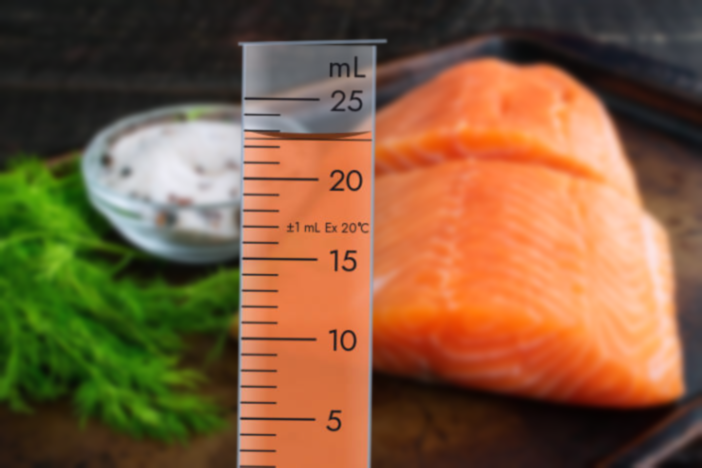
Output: **22.5** mL
